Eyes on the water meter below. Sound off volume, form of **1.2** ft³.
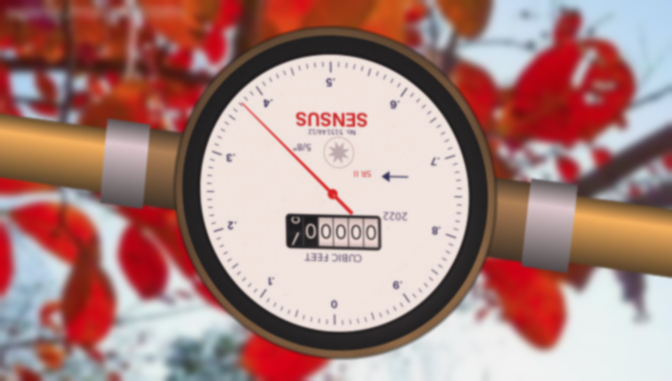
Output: **7.37** ft³
